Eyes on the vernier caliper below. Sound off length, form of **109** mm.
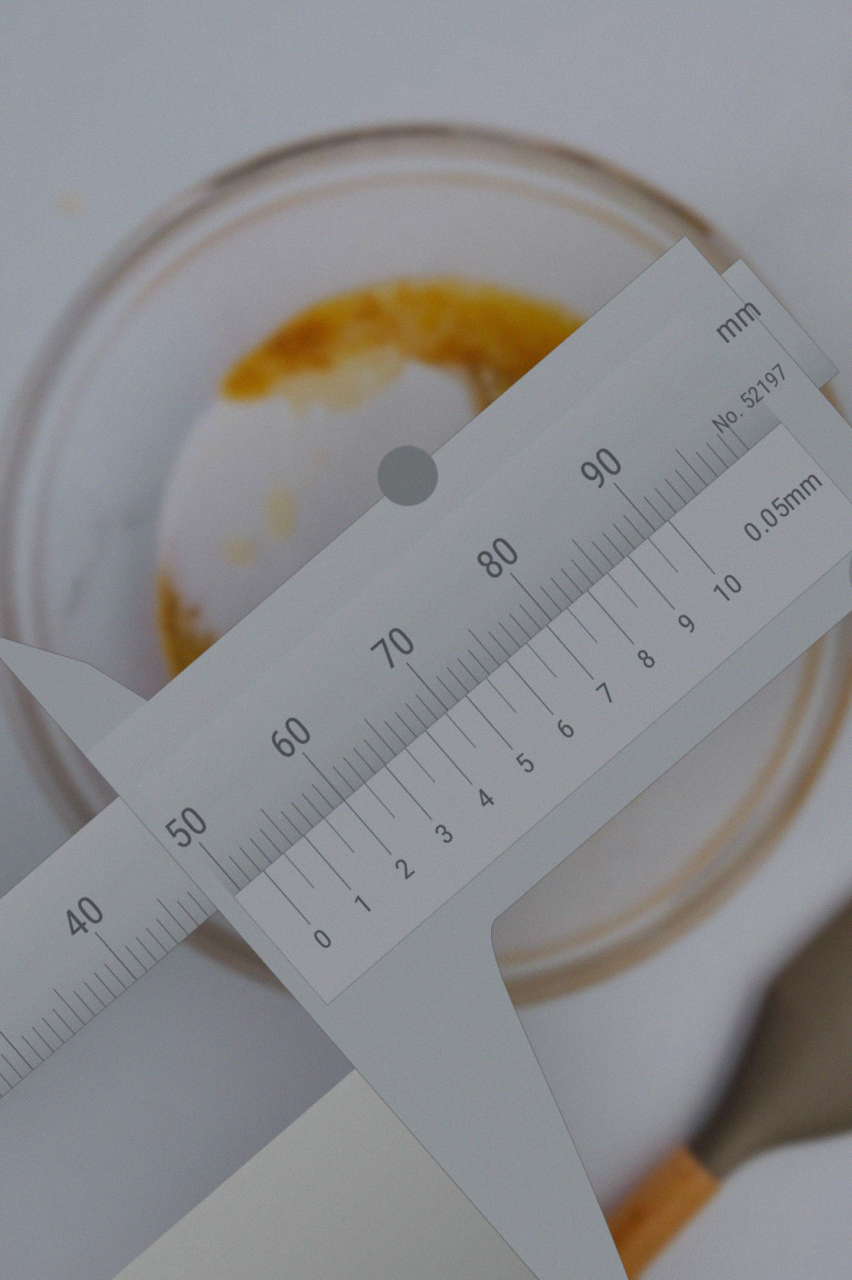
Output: **52.2** mm
